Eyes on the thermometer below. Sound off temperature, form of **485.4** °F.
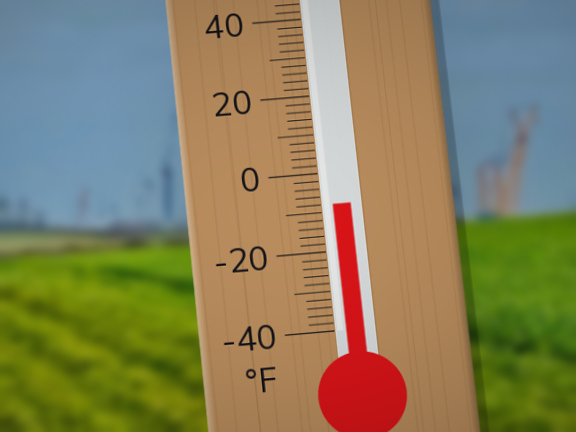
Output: **-8** °F
